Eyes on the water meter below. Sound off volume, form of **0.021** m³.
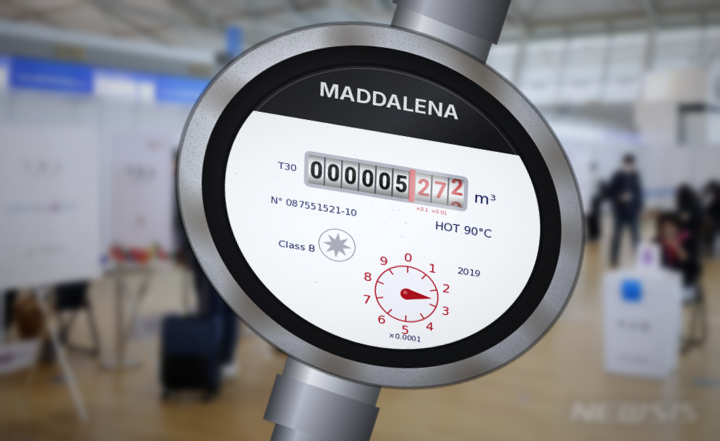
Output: **5.2722** m³
